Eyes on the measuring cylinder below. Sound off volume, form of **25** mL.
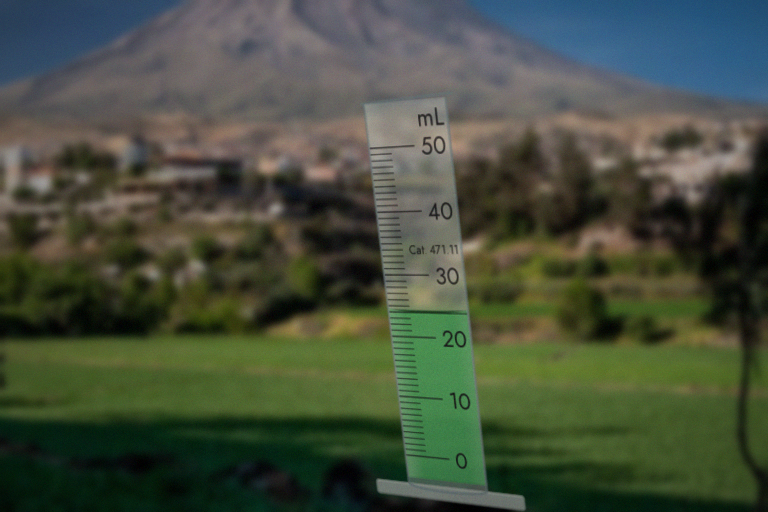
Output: **24** mL
